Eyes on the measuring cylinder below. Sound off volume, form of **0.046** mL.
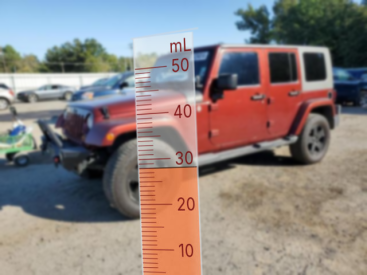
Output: **28** mL
